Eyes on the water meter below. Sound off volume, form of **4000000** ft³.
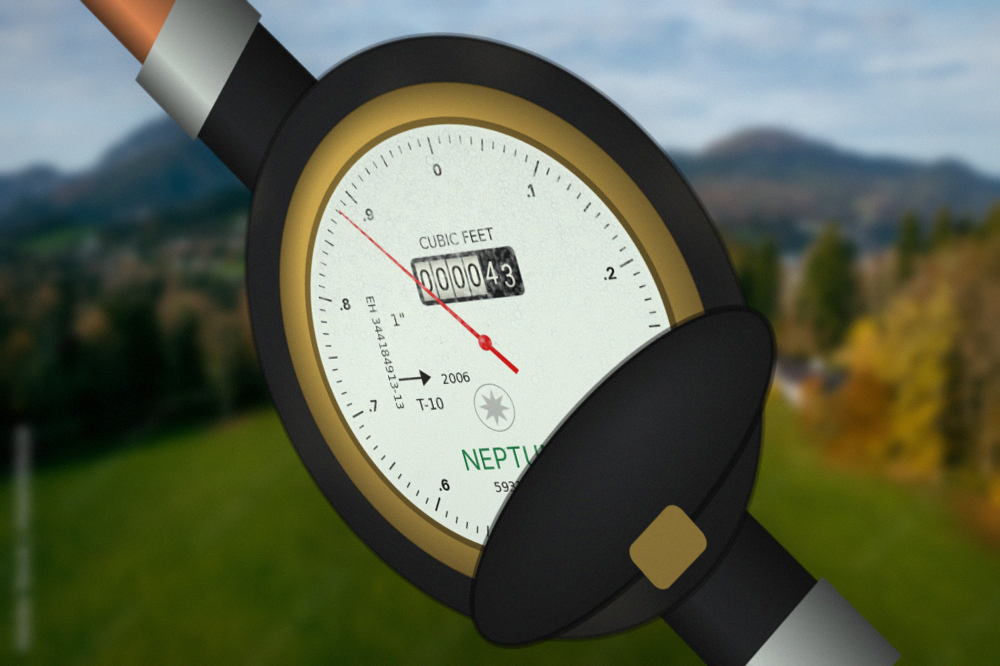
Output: **42.88** ft³
